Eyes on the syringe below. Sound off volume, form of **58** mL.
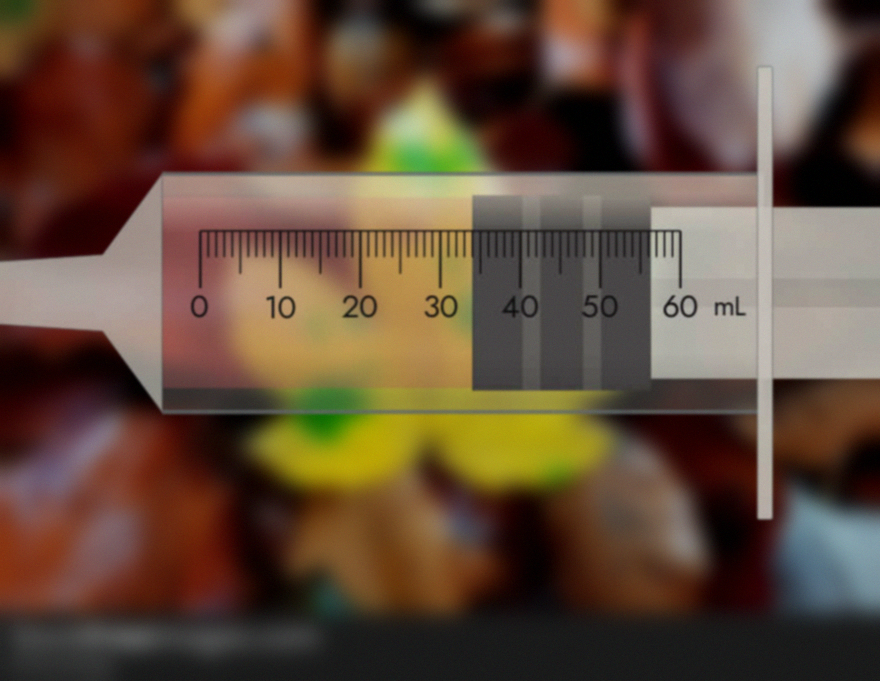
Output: **34** mL
